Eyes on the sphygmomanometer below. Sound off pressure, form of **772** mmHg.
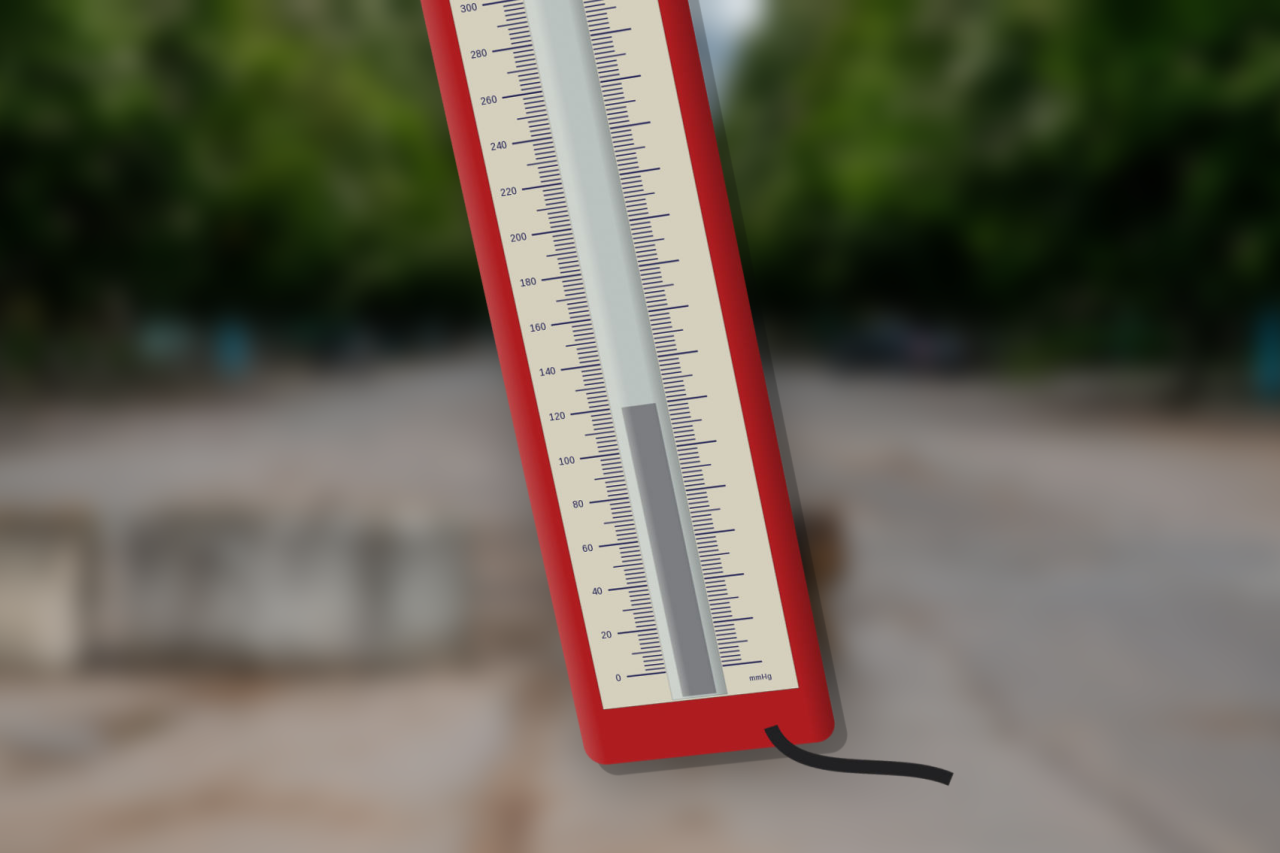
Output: **120** mmHg
